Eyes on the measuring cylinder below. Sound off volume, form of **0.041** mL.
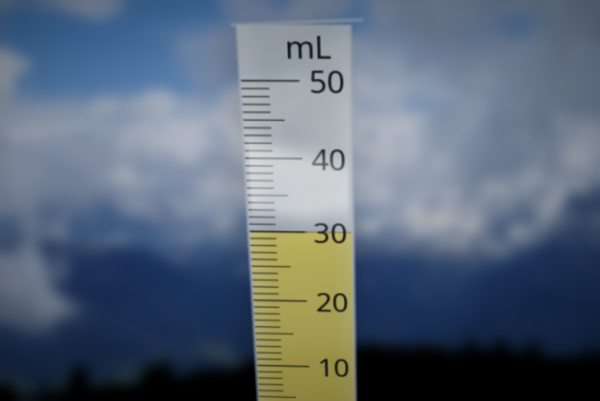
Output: **30** mL
